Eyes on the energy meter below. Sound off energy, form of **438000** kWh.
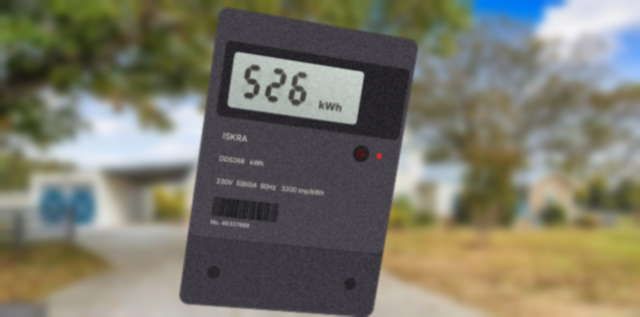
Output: **526** kWh
